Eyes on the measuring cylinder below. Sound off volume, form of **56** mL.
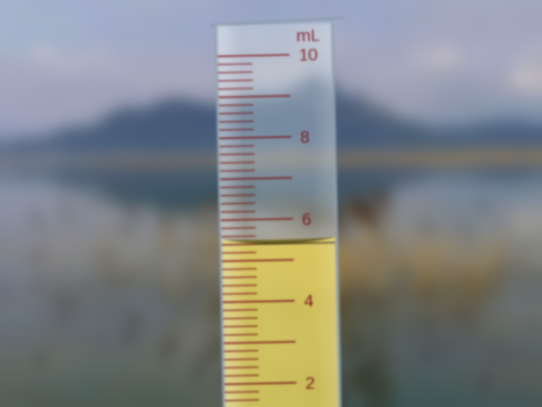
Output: **5.4** mL
